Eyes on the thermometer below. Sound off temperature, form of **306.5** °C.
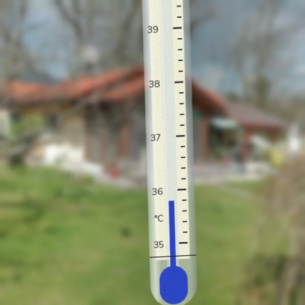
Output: **35.8** °C
